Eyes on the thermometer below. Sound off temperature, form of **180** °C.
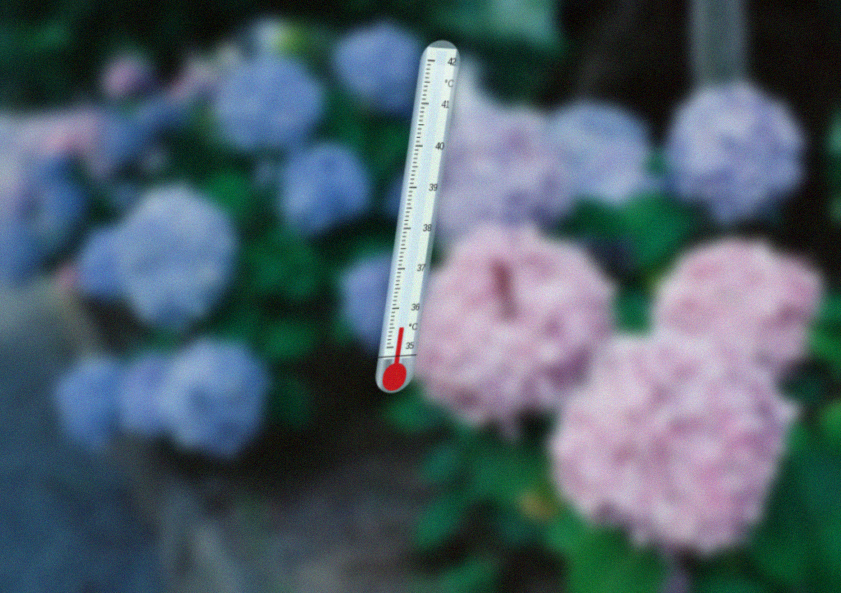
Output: **35.5** °C
